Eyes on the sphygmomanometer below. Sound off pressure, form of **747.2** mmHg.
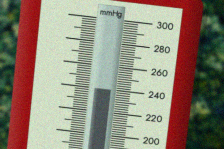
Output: **240** mmHg
